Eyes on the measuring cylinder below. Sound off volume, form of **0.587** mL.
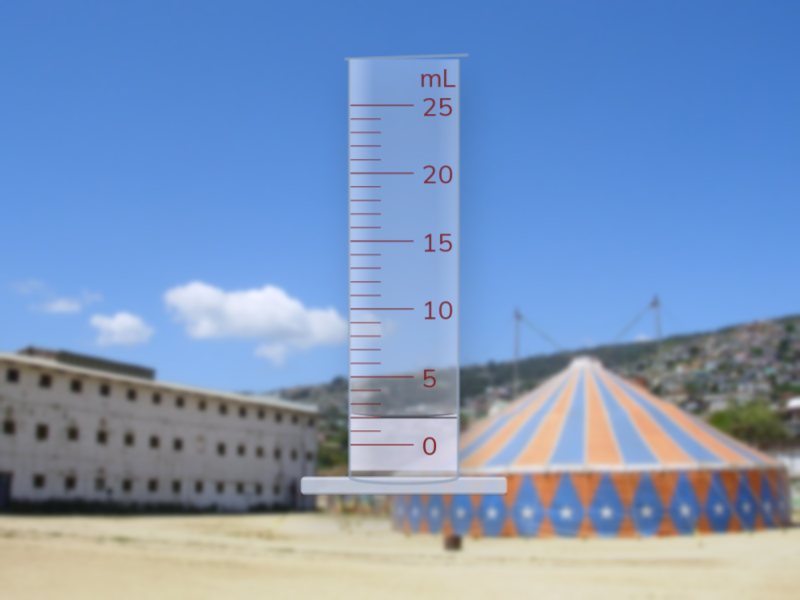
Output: **2** mL
